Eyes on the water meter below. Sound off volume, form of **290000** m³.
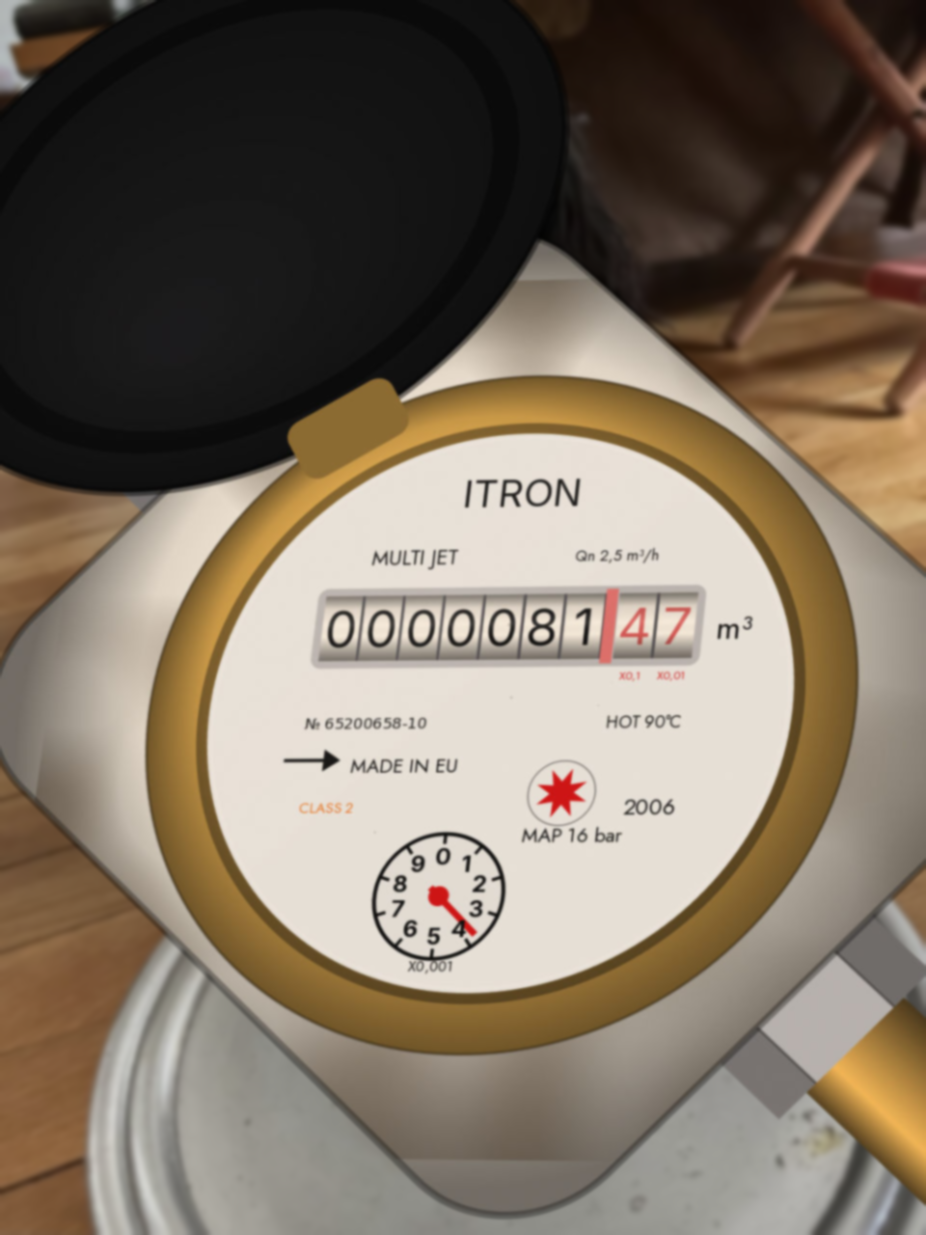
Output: **81.473** m³
